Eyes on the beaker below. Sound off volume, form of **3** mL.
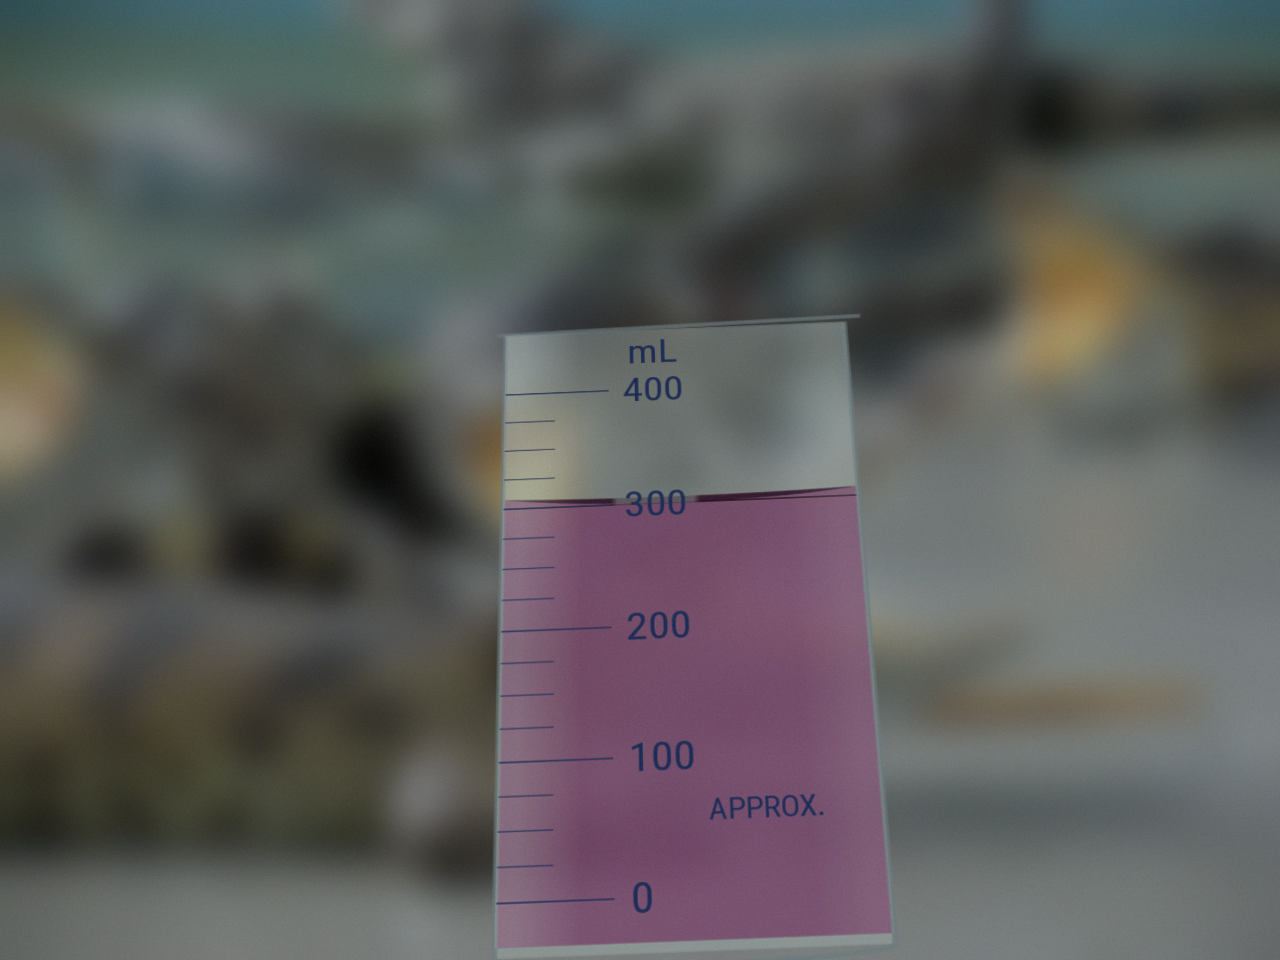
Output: **300** mL
